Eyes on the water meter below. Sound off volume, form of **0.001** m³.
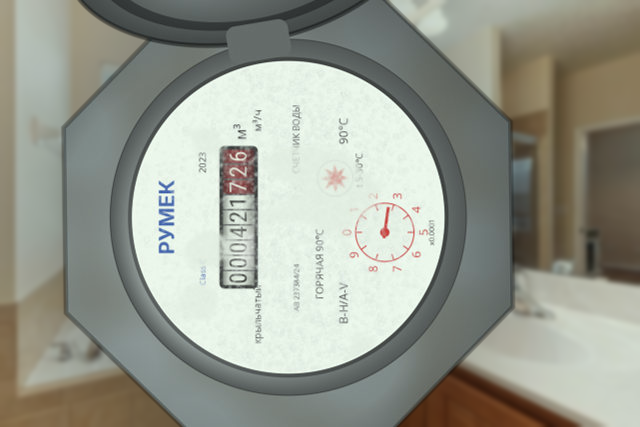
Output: **421.7262** m³
